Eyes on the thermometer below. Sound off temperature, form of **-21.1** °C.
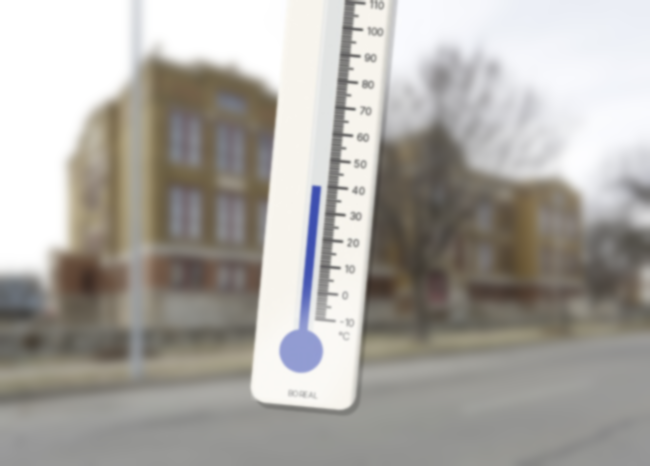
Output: **40** °C
